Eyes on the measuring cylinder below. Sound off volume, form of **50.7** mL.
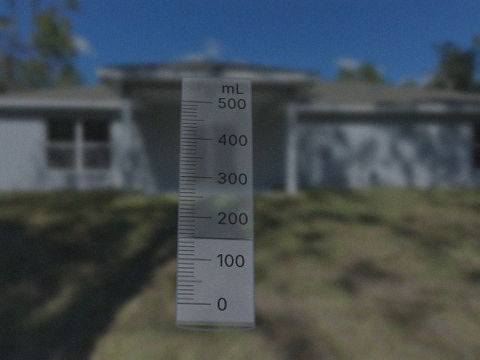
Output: **150** mL
